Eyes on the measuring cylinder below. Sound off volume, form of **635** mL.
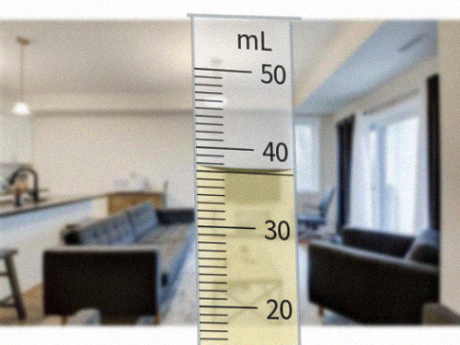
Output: **37** mL
